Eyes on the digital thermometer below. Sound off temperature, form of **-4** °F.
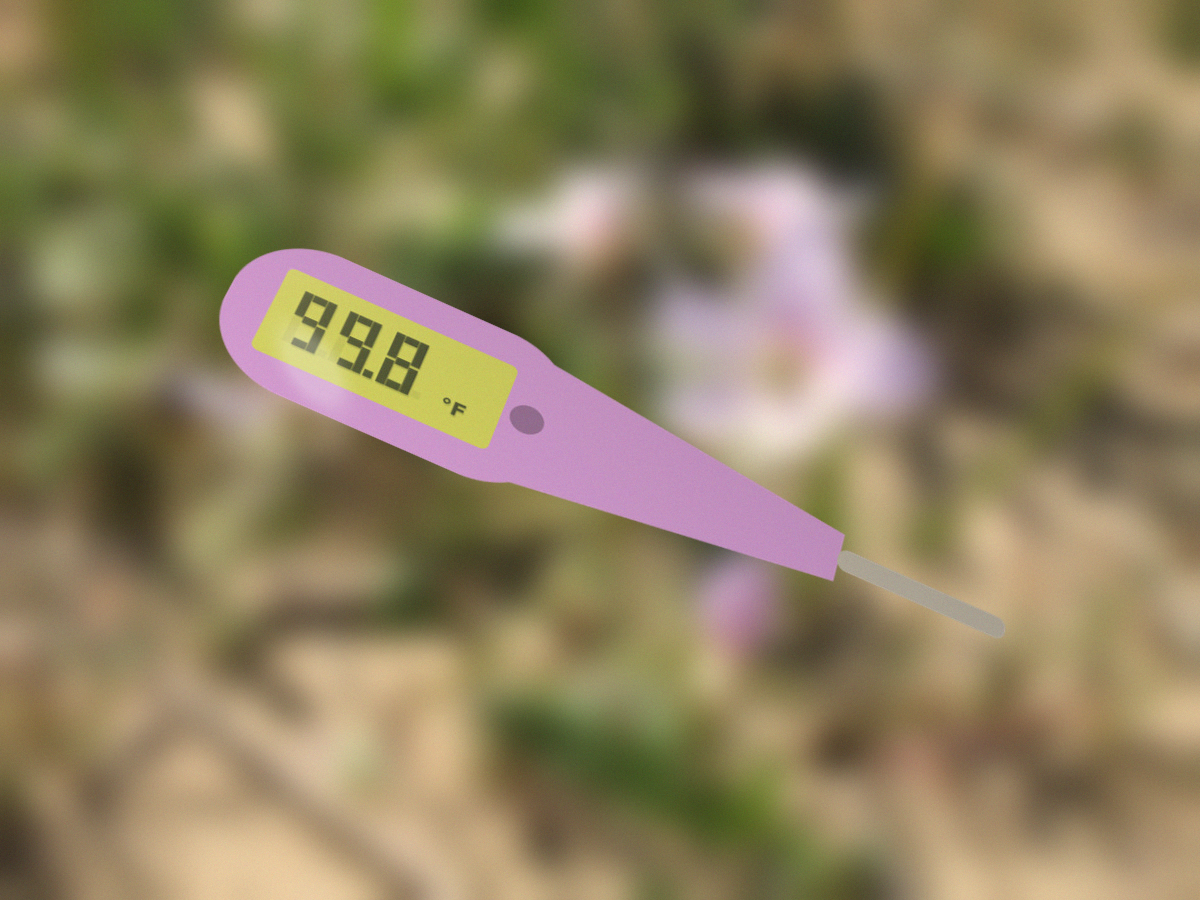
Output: **99.8** °F
